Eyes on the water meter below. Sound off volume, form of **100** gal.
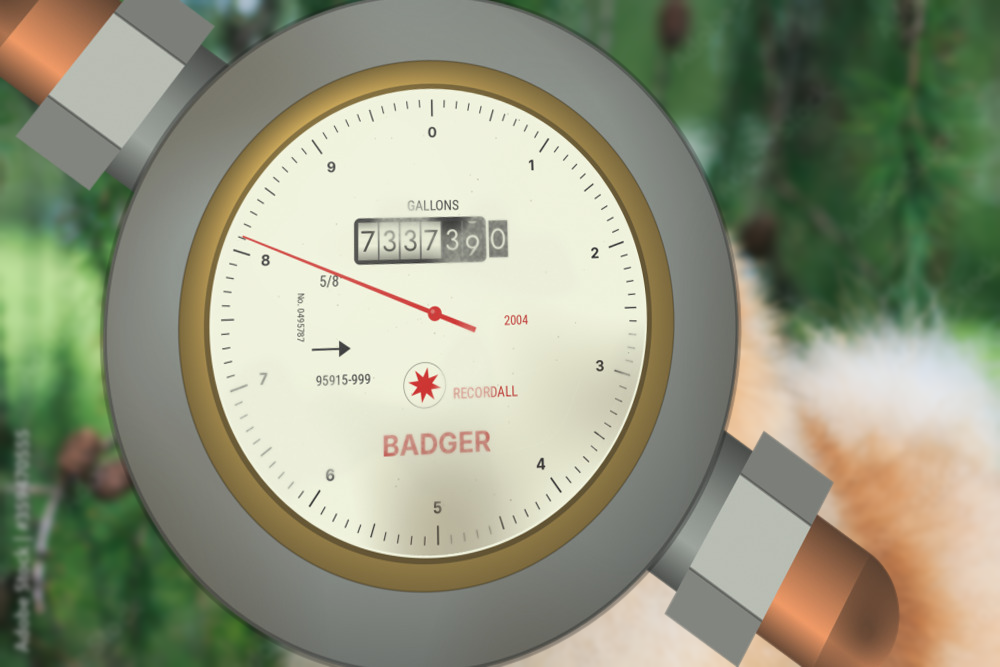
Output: **7337388.1** gal
